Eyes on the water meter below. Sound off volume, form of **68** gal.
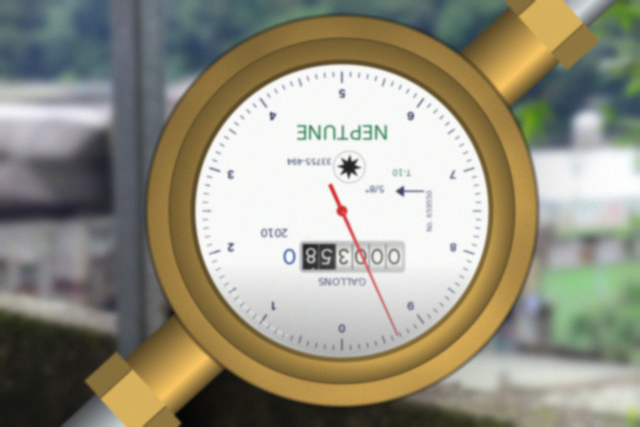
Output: **3579.3** gal
